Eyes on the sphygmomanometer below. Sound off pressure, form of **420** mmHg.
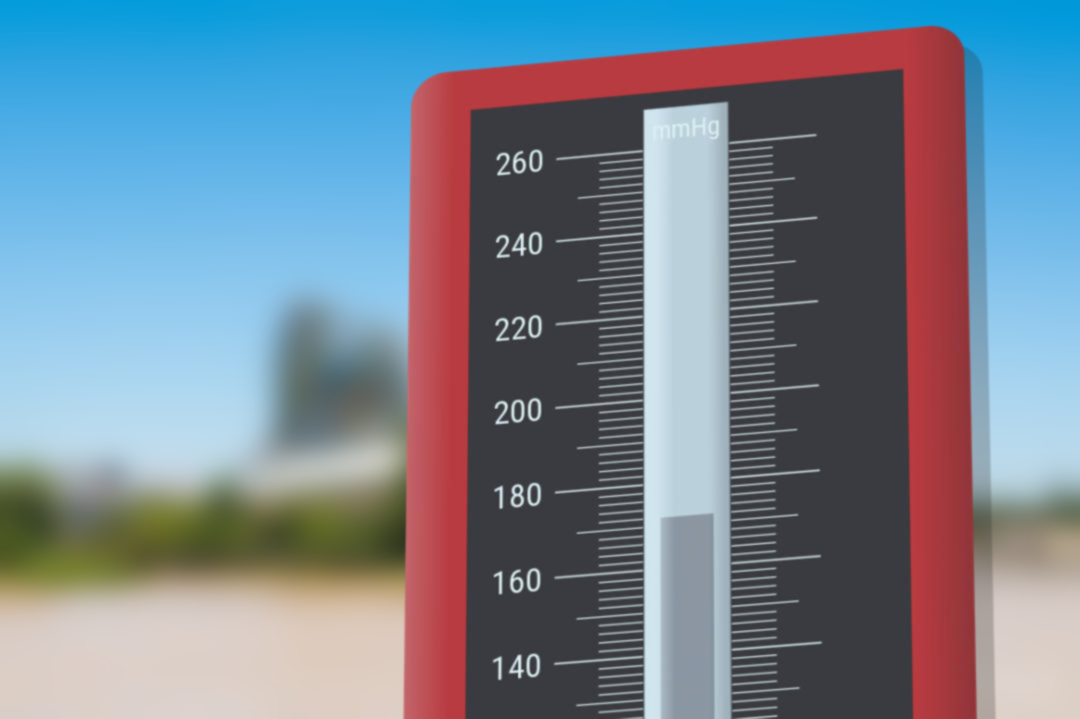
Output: **172** mmHg
